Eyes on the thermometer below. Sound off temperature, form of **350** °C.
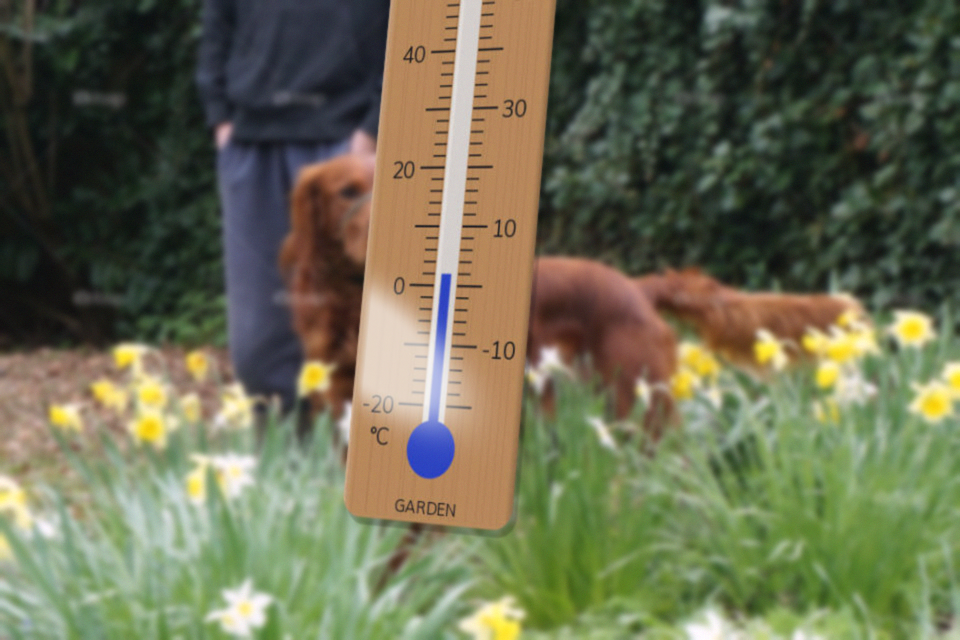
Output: **2** °C
